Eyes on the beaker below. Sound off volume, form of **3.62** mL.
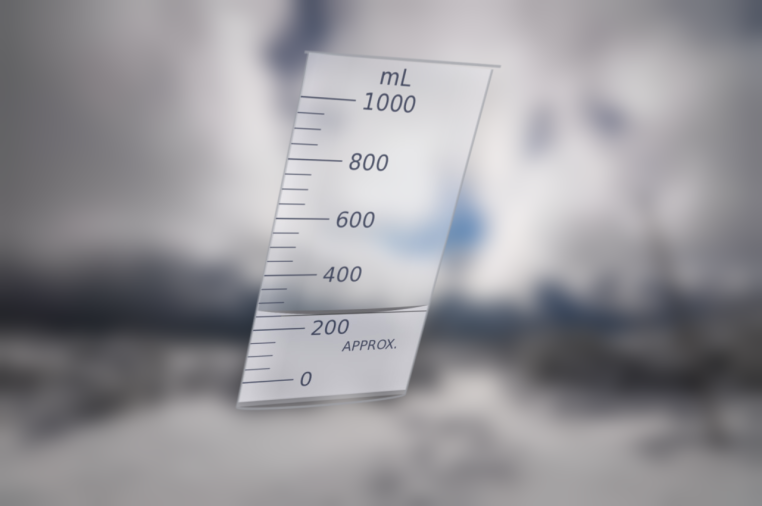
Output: **250** mL
